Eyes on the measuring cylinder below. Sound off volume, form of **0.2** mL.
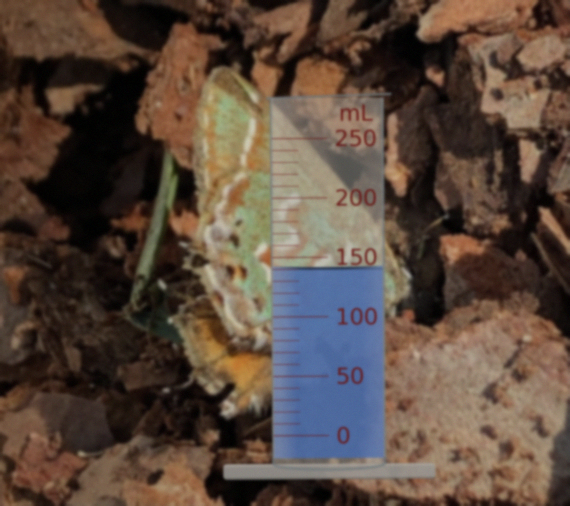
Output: **140** mL
